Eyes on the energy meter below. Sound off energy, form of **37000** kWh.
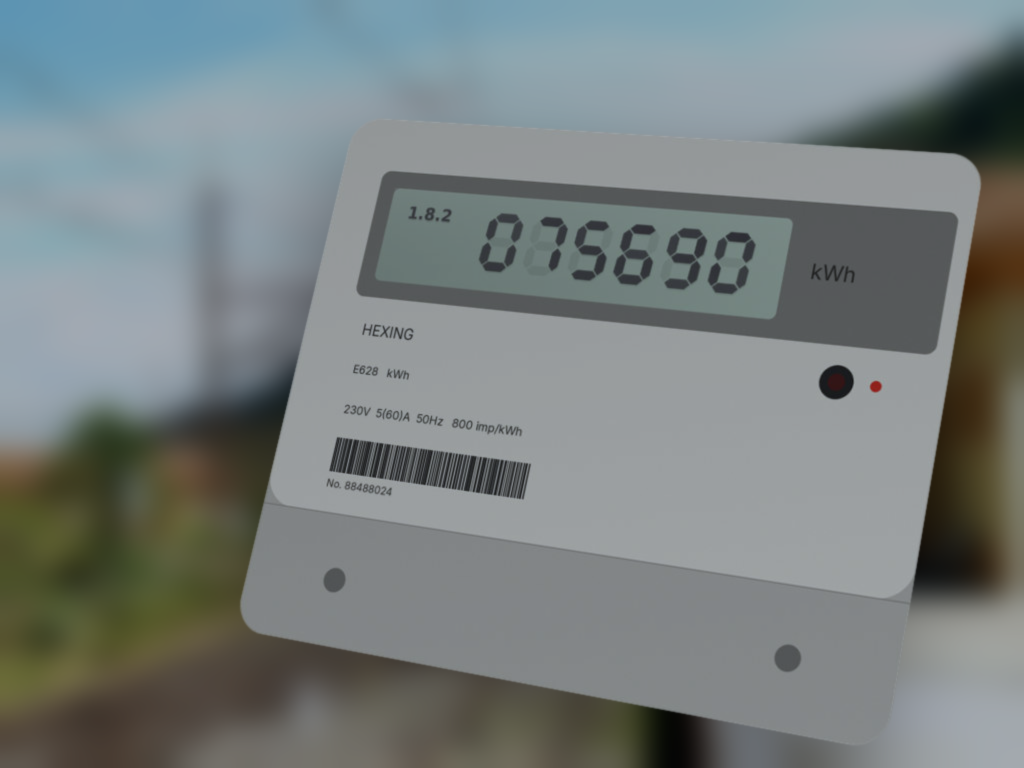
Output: **75690** kWh
